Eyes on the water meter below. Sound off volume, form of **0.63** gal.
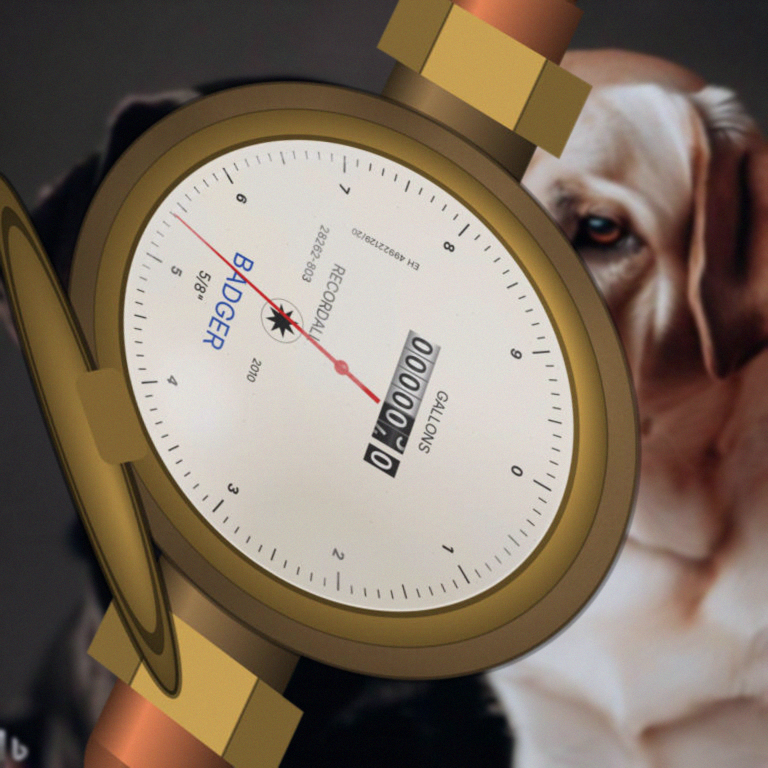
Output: **35.4** gal
